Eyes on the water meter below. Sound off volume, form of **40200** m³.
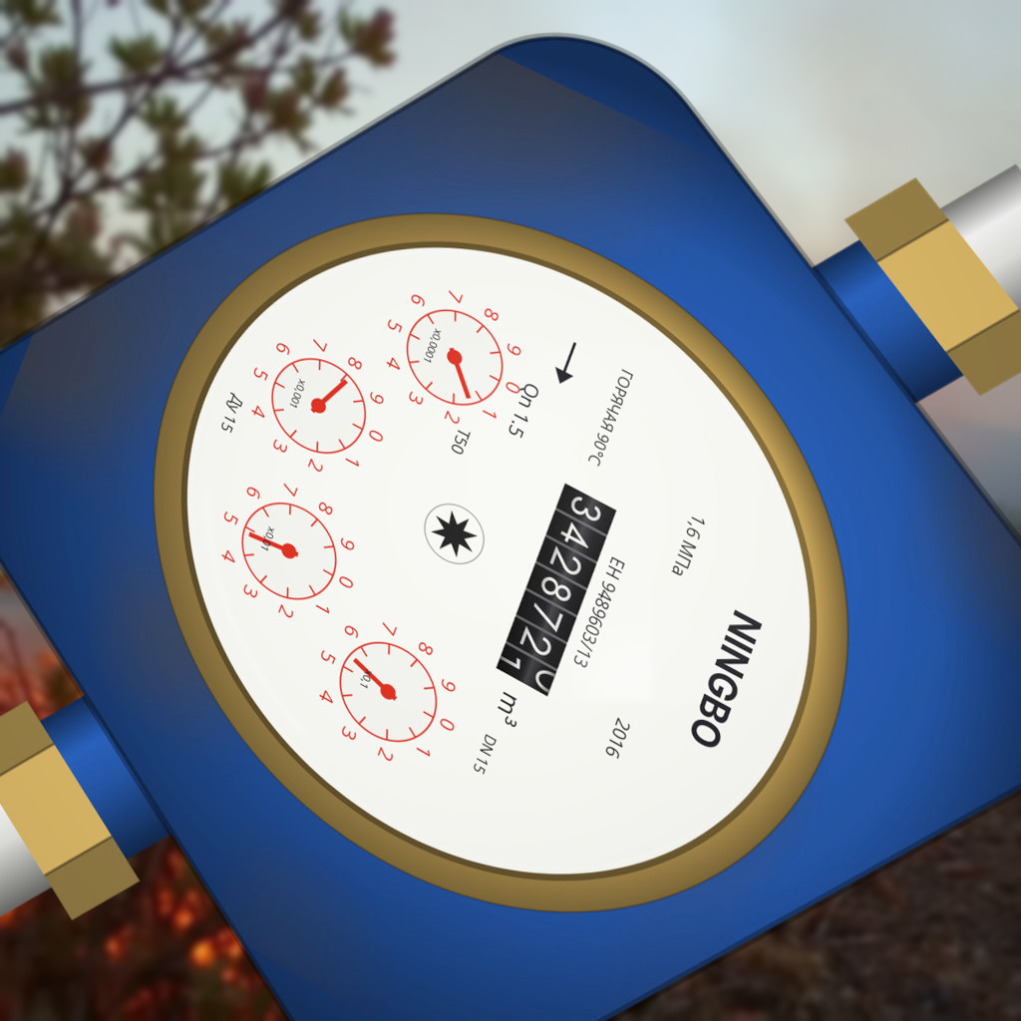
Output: **3428720.5481** m³
